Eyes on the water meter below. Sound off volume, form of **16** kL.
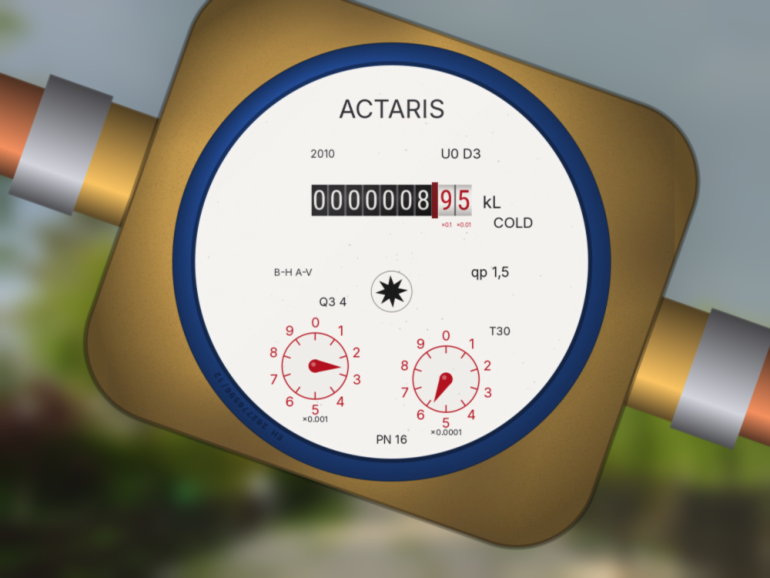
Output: **8.9525** kL
